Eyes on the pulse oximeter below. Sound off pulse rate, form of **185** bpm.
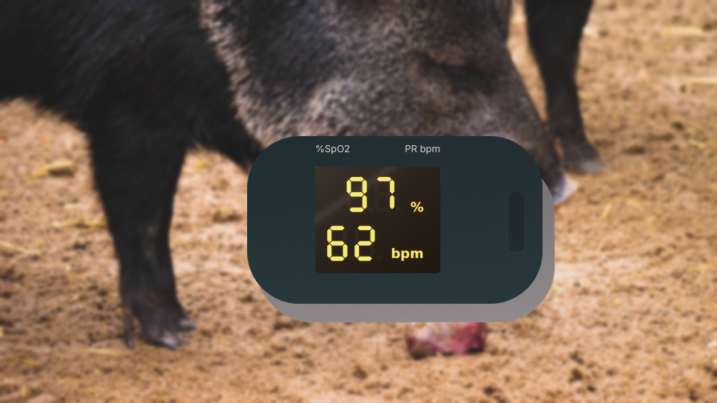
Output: **62** bpm
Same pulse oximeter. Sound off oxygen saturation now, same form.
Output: **97** %
